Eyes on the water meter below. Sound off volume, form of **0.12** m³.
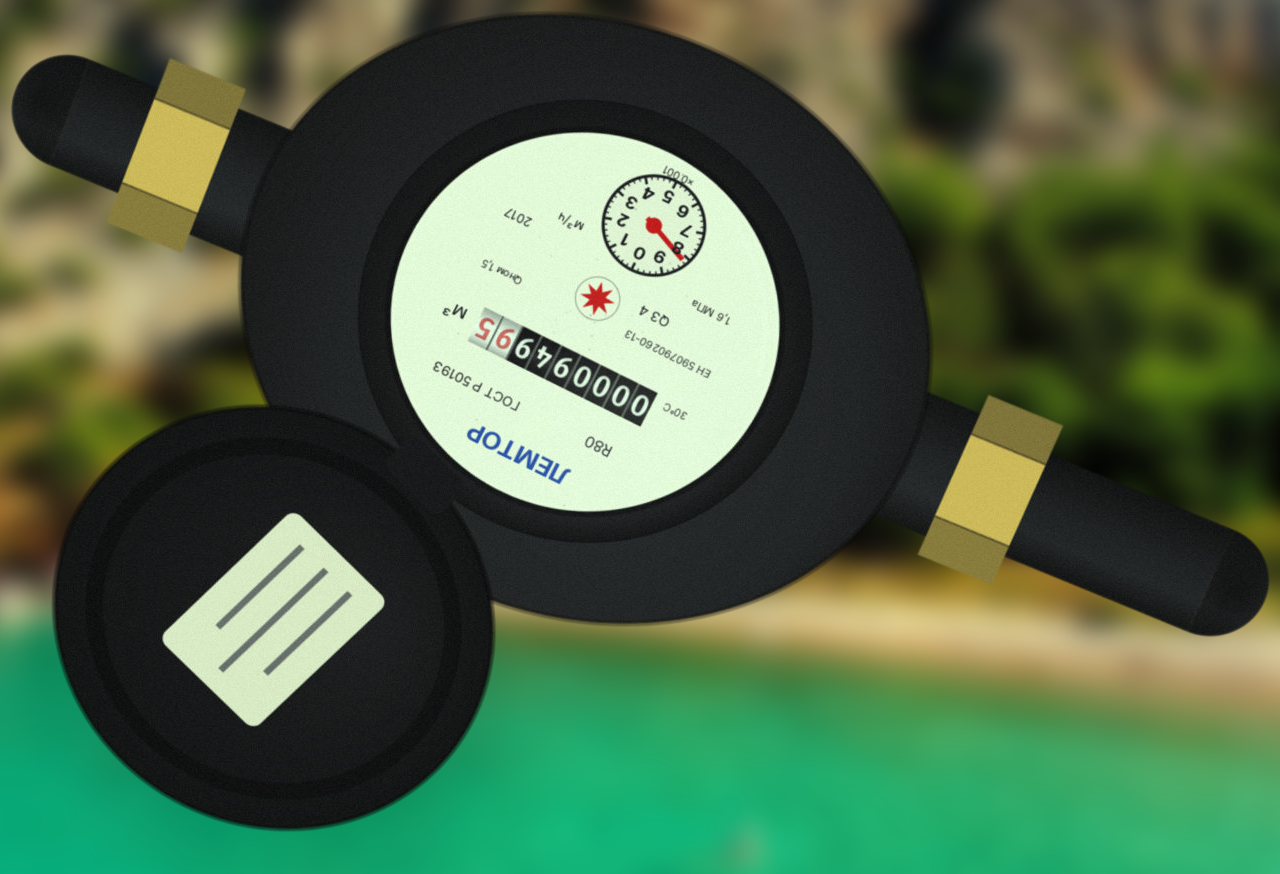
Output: **949.958** m³
